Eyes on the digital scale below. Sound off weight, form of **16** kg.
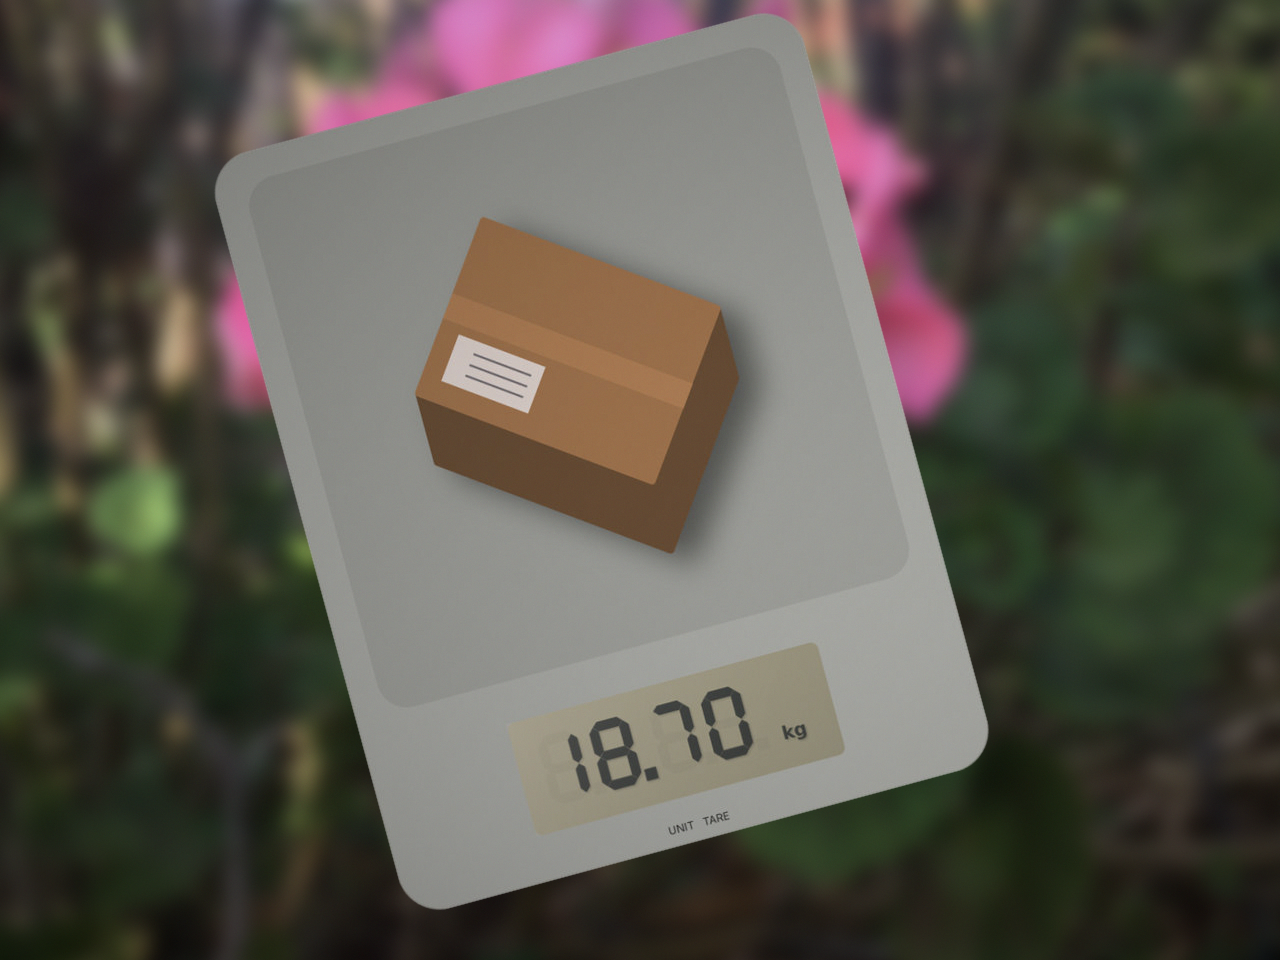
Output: **18.70** kg
